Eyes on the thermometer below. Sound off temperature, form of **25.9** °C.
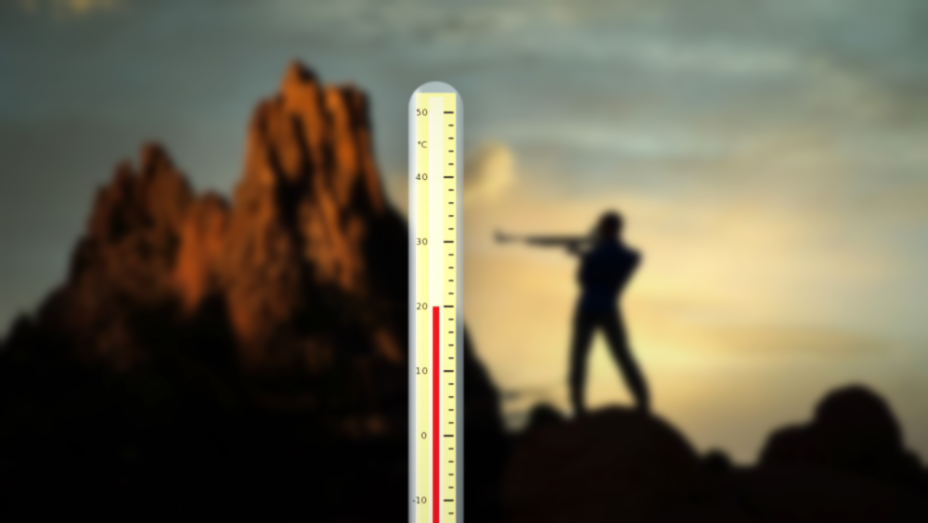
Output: **20** °C
